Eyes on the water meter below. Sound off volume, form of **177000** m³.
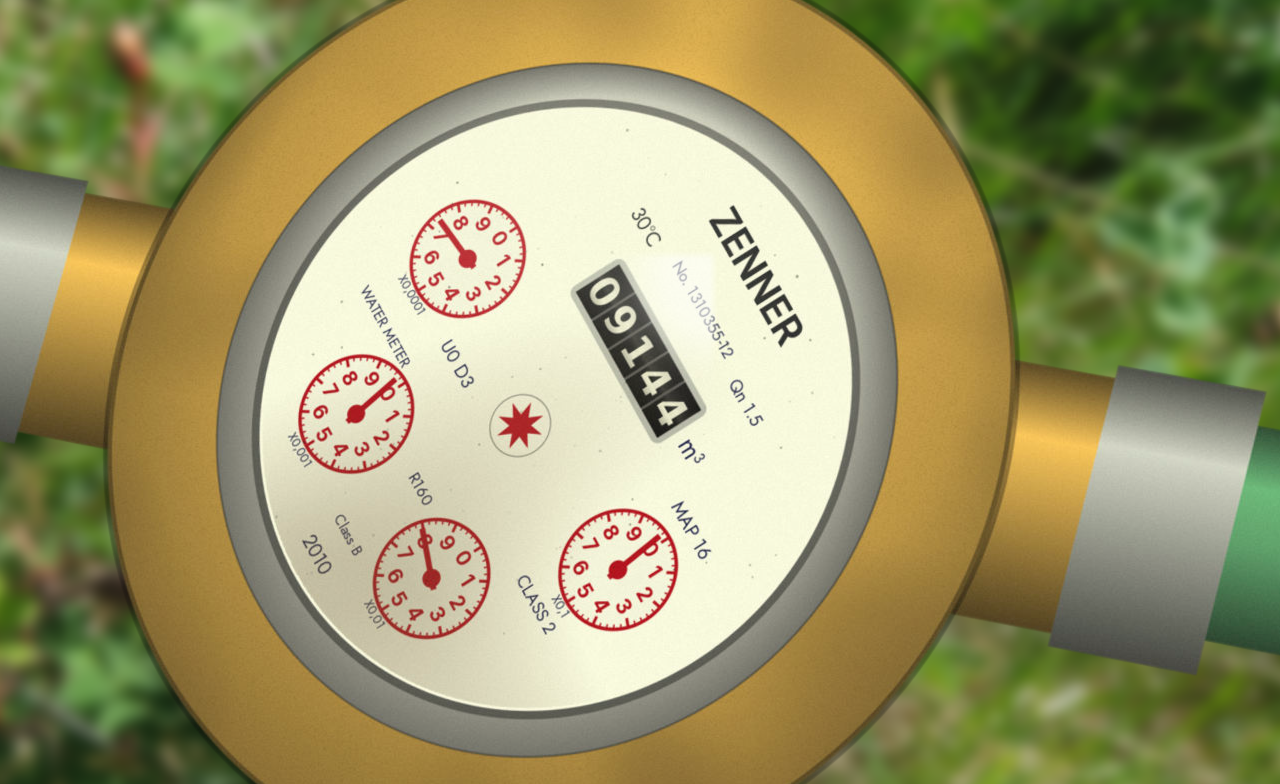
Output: **9143.9797** m³
